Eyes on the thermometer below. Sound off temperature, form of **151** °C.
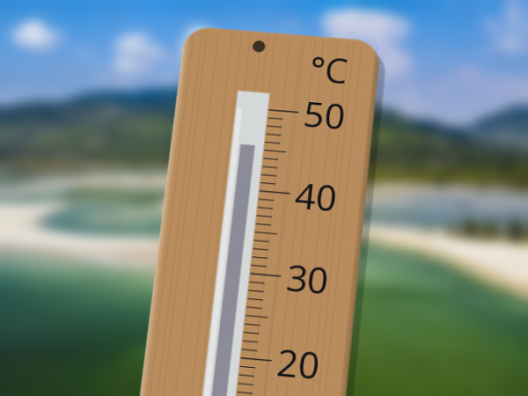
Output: **45.5** °C
